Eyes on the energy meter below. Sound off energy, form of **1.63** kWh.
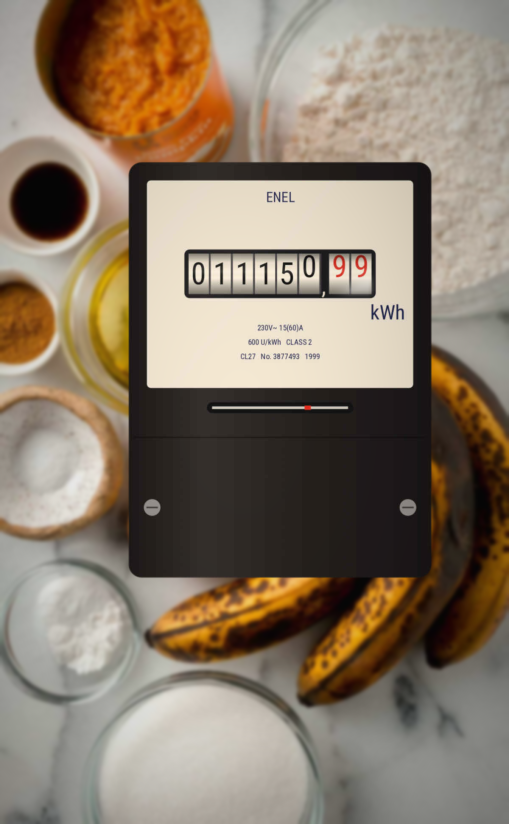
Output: **11150.99** kWh
